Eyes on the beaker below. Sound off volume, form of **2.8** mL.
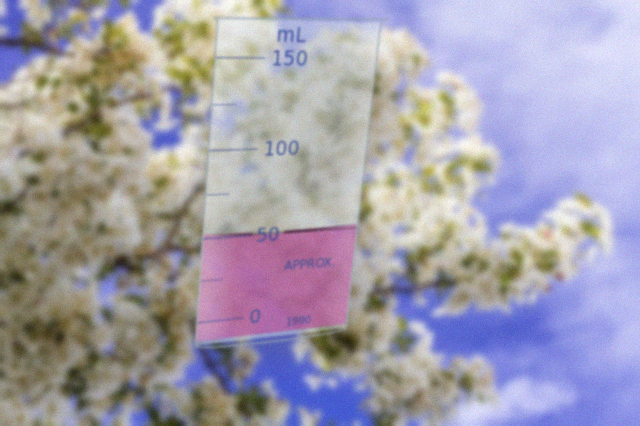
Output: **50** mL
